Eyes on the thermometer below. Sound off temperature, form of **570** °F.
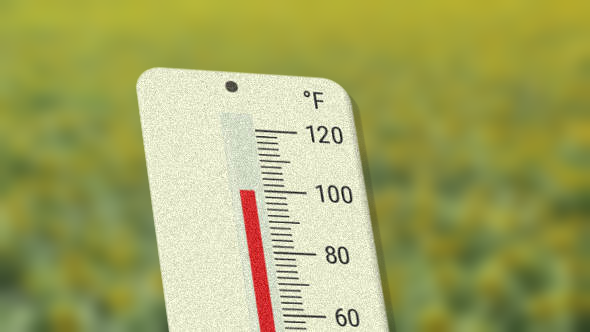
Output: **100** °F
